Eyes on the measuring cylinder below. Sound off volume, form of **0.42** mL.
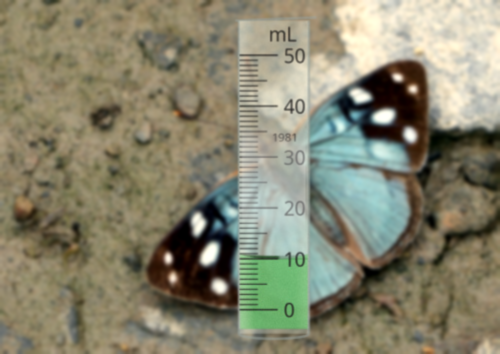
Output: **10** mL
